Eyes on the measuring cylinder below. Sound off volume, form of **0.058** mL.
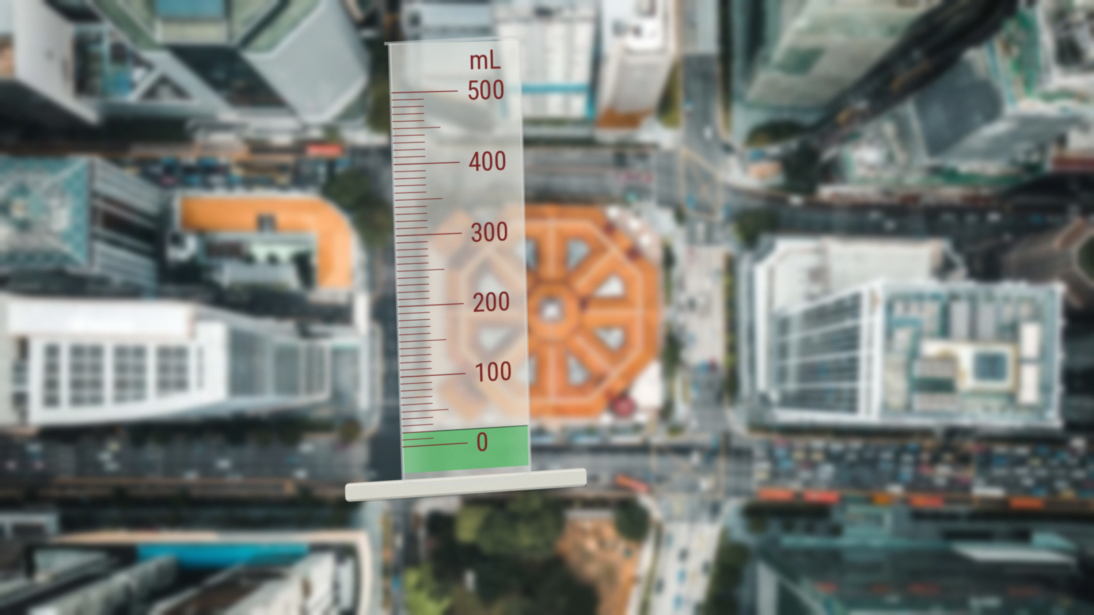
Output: **20** mL
